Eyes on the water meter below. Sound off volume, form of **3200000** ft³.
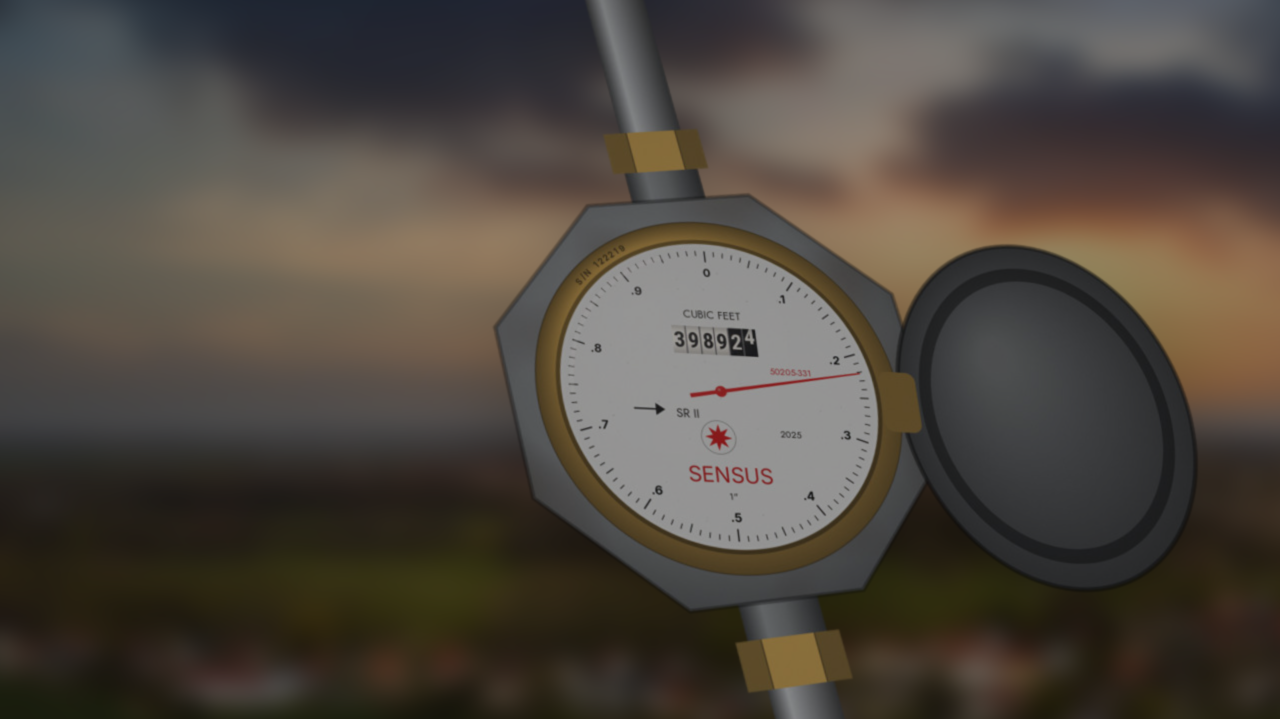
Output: **398924.22** ft³
